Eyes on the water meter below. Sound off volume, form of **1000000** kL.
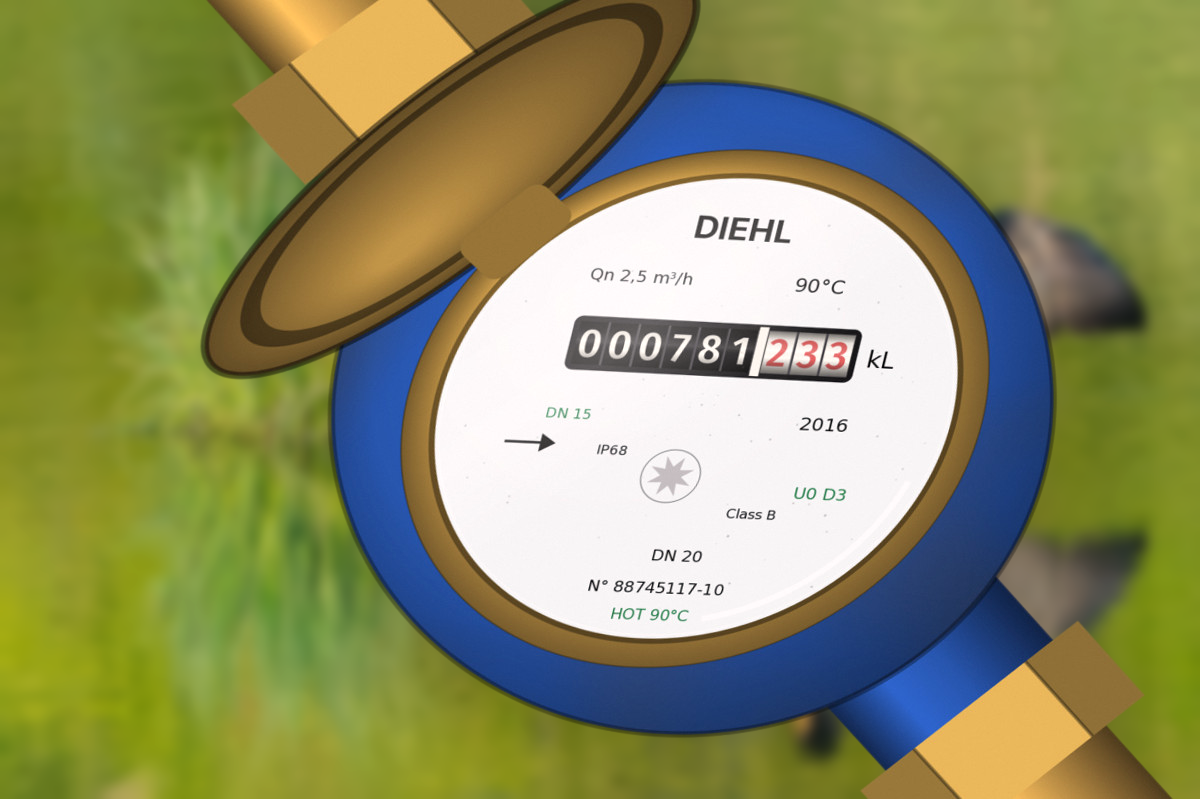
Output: **781.233** kL
